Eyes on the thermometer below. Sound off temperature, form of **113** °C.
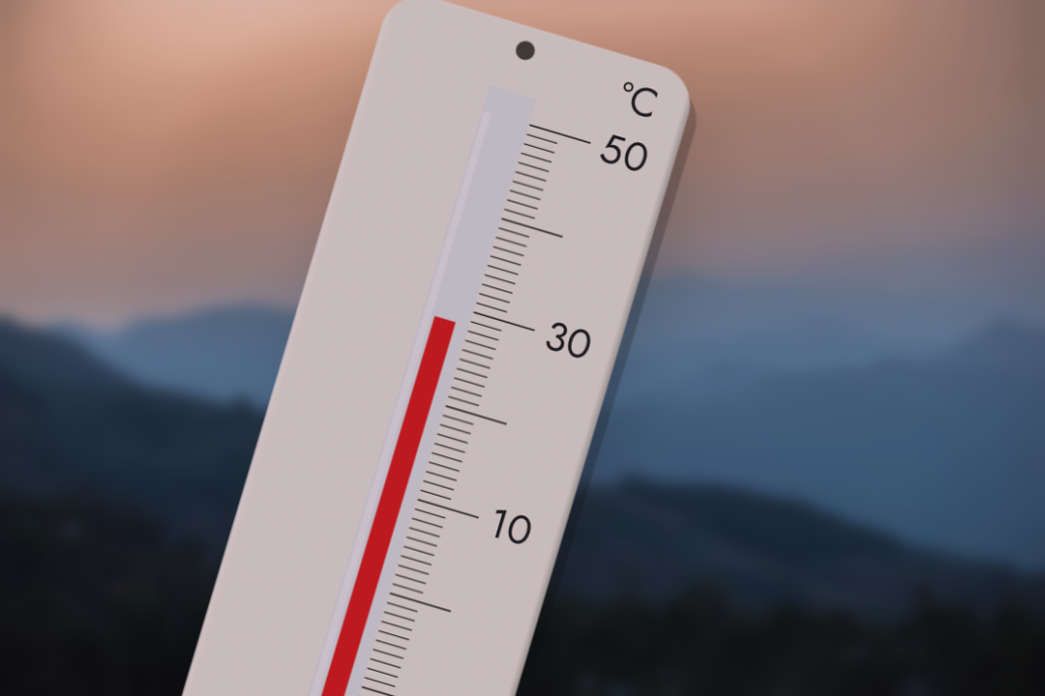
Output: **28.5** °C
